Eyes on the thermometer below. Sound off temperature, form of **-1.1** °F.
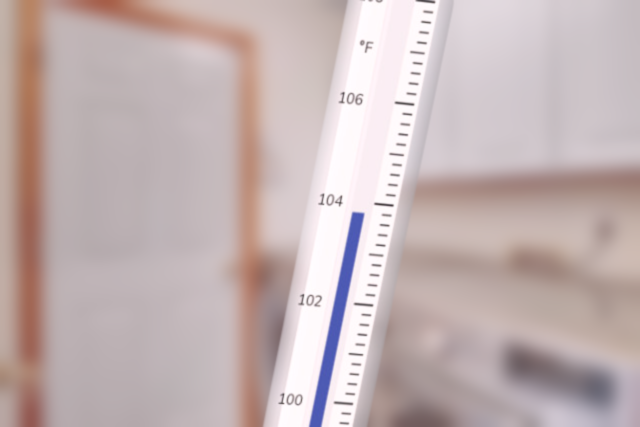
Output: **103.8** °F
